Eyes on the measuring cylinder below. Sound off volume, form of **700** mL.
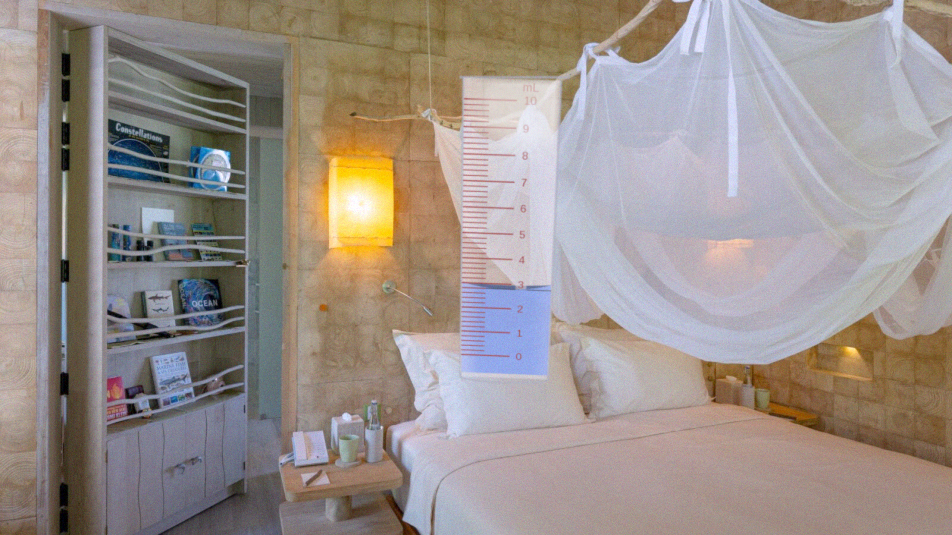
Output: **2.8** mL
